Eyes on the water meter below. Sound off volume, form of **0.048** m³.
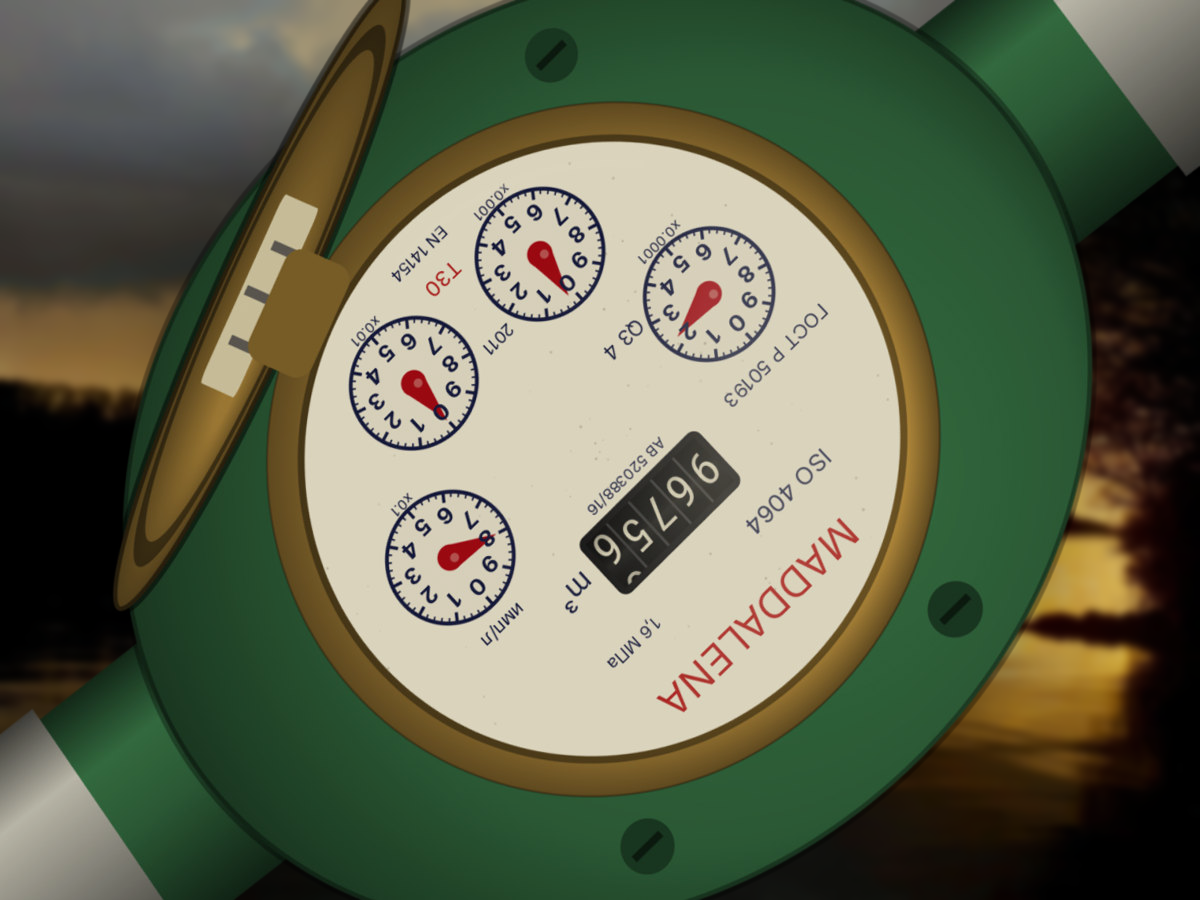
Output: **96755.8002** m³
